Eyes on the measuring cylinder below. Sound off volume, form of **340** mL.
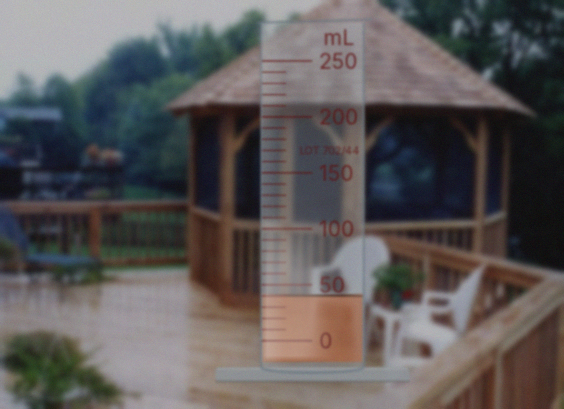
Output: **40** mL
